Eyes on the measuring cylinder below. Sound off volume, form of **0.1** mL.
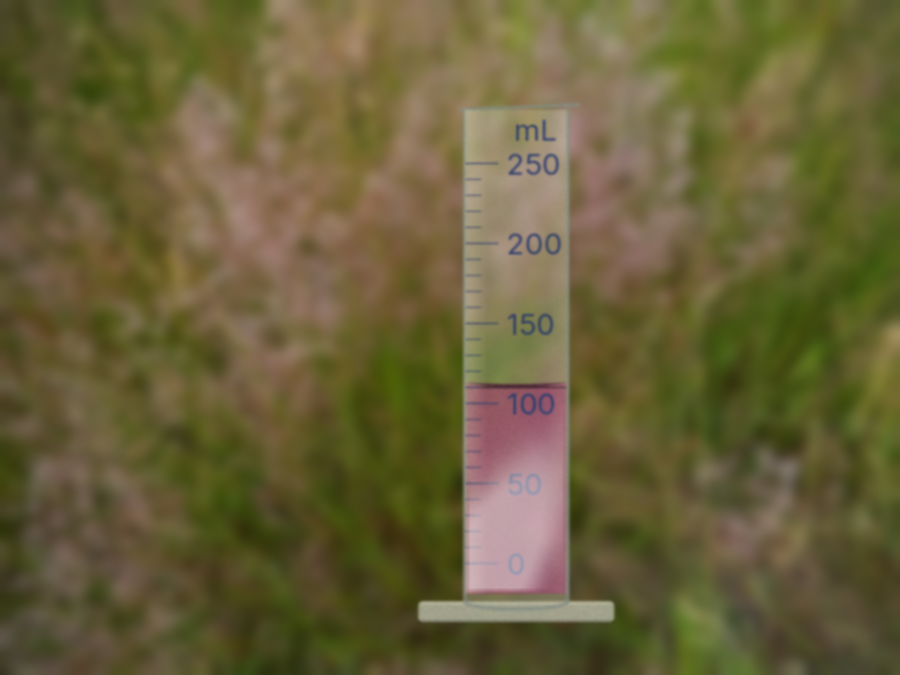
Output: **110** mL
